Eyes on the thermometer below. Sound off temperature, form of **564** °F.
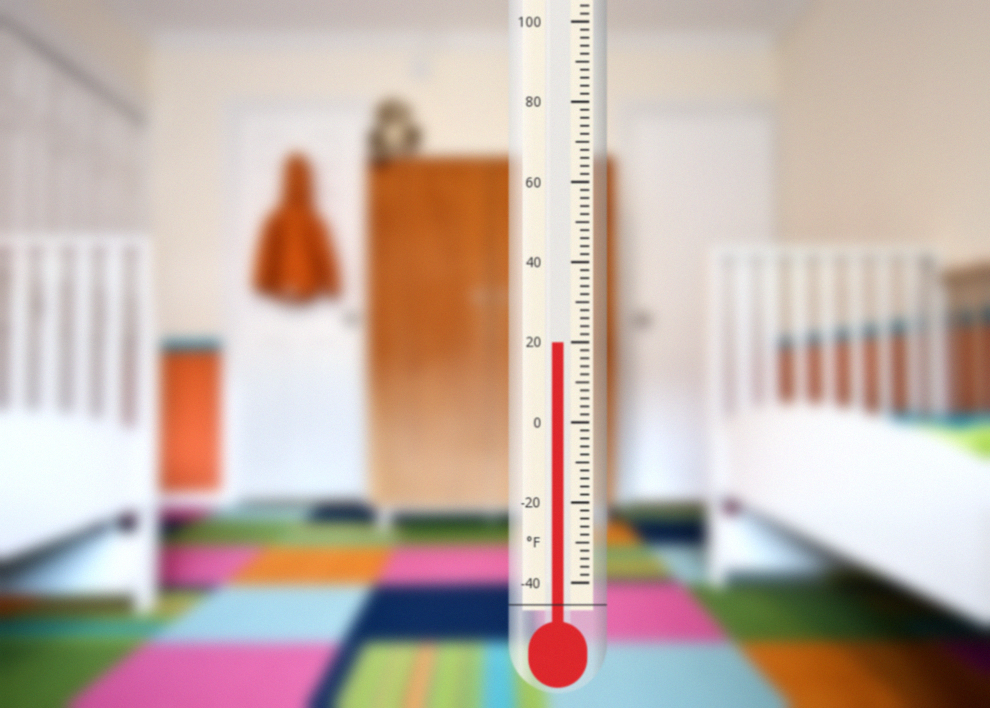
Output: **20** °F
